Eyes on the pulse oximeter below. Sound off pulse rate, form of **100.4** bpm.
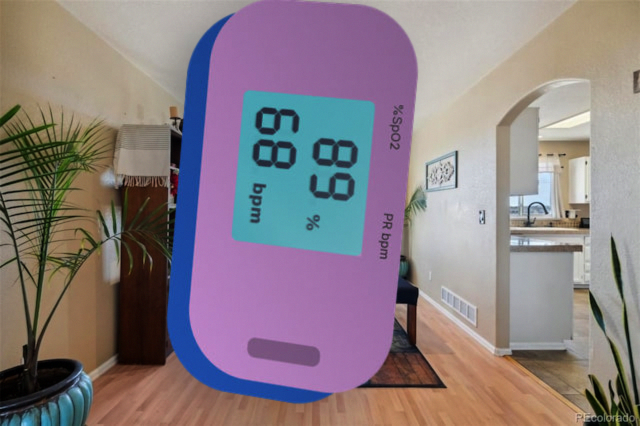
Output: **68** bpm
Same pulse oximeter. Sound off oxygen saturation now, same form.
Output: **89** %
